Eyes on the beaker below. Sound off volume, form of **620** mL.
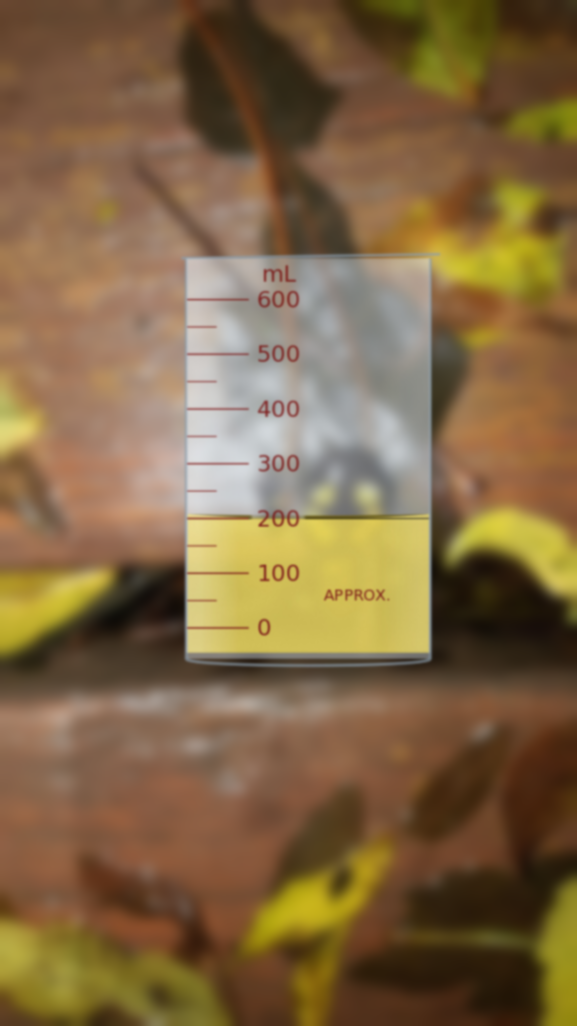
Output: **200** mL
